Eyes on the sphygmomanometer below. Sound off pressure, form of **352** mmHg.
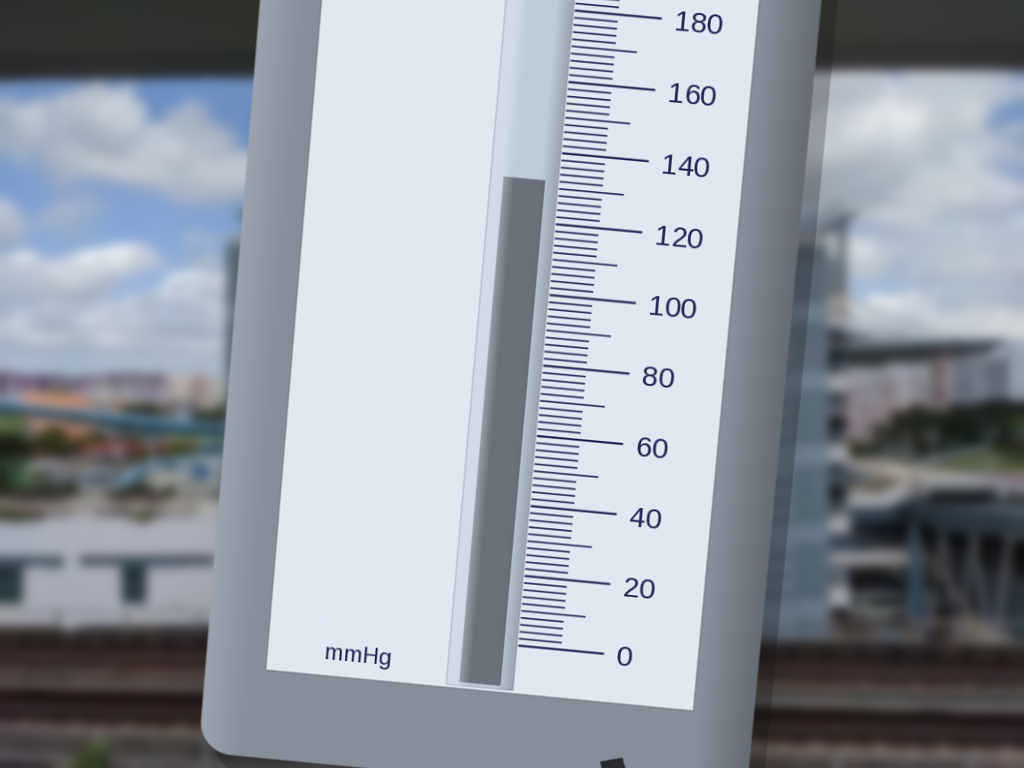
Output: **132** mmHg
